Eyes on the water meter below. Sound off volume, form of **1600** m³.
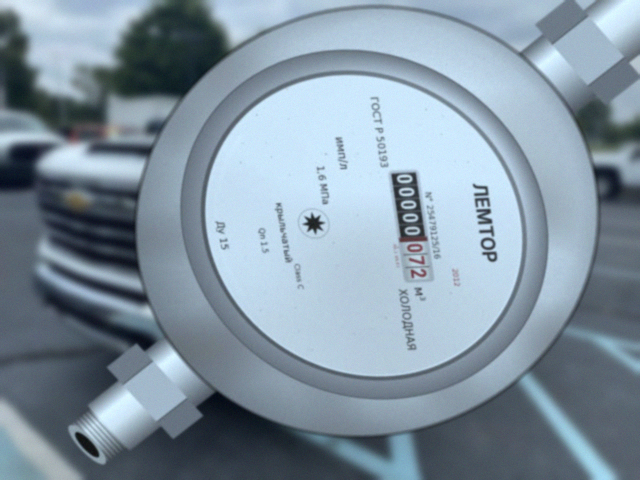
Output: **0.072** m³
